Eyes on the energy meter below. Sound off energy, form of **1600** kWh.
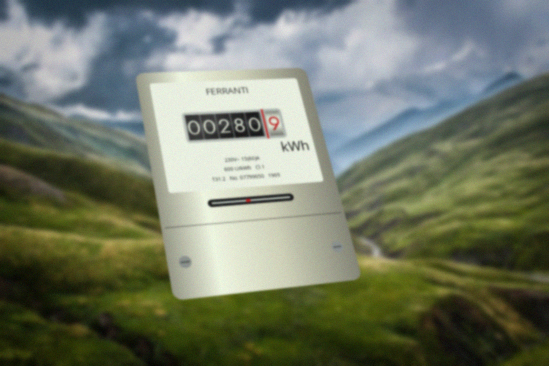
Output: **280.9** kWh
